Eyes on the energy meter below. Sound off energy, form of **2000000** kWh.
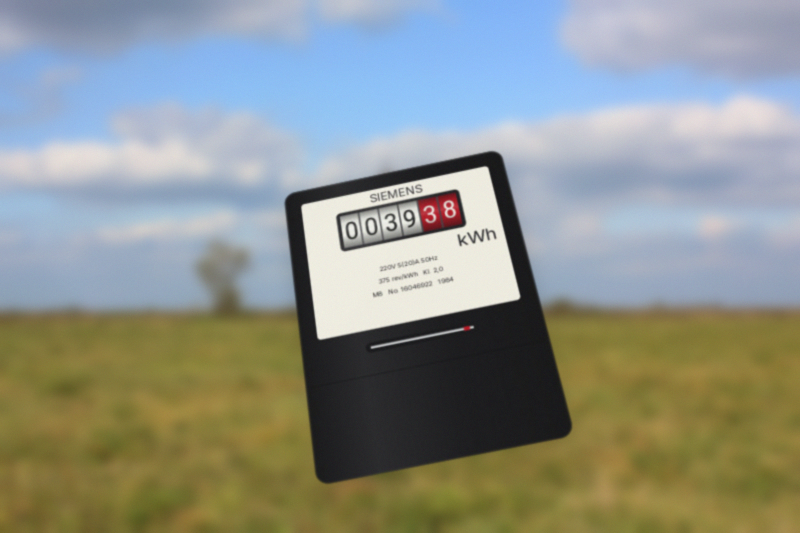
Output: **39.38** kWh
